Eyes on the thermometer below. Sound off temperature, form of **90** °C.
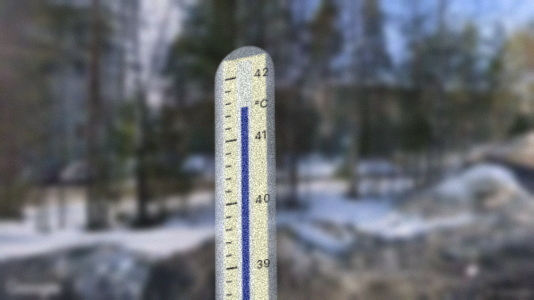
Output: **41.5** °C
